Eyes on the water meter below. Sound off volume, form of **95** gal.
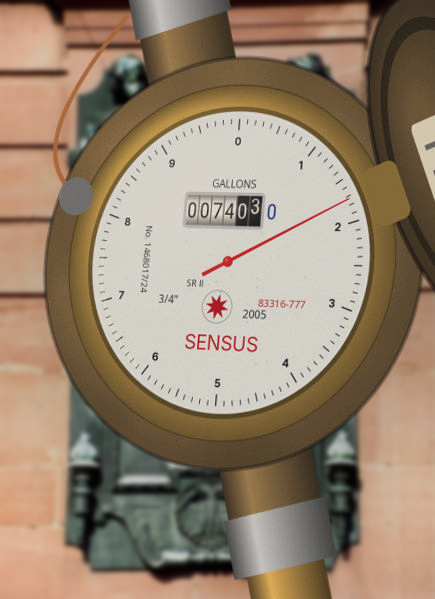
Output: **74031.7** gal
